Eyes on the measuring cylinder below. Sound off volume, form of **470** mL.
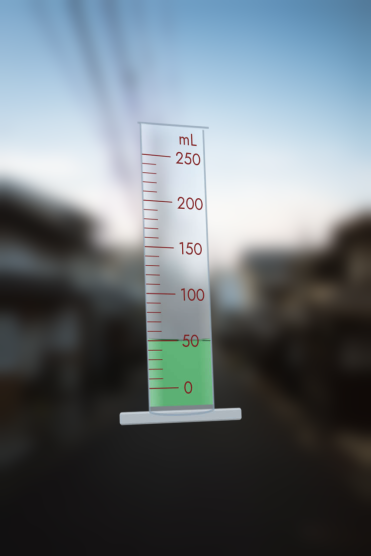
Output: **50** mL
